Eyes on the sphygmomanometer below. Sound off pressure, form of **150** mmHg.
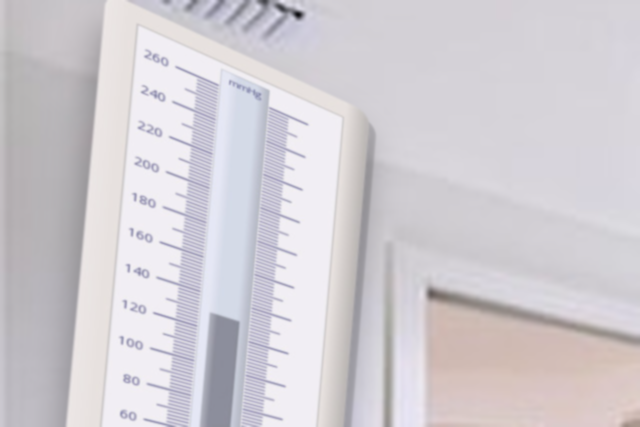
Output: **130** mmHg
